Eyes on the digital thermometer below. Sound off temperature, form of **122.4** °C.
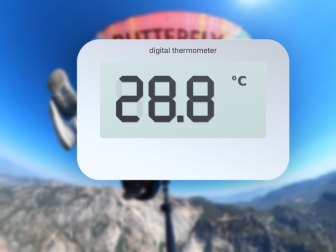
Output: **28.8** °C
